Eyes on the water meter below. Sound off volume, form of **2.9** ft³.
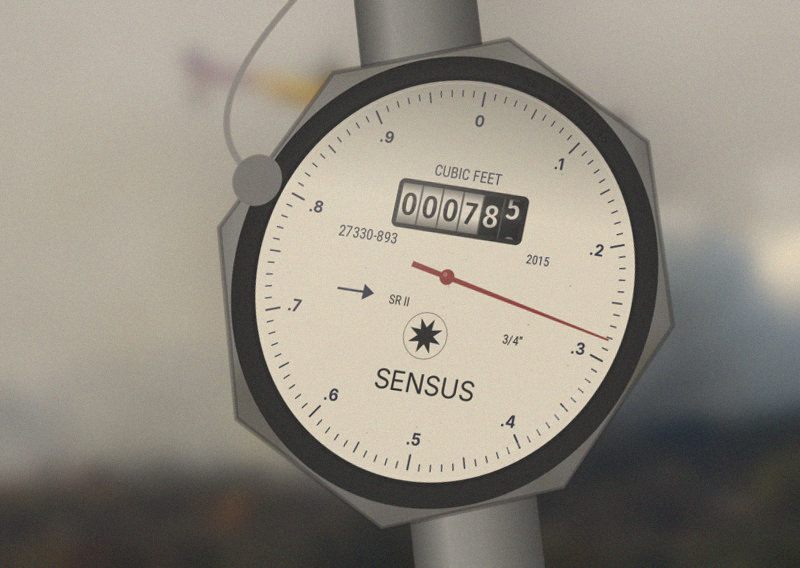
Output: **785.28** ft³
